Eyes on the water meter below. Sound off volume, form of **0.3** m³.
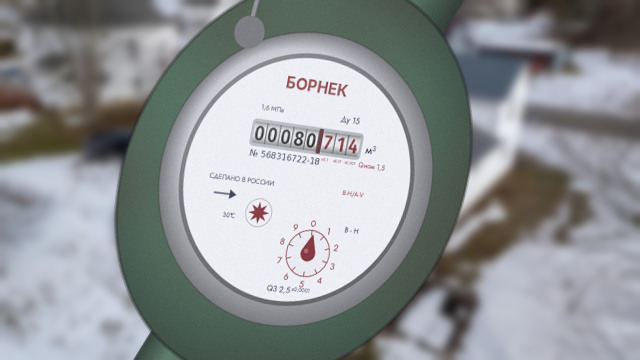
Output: **80.7140** m³
